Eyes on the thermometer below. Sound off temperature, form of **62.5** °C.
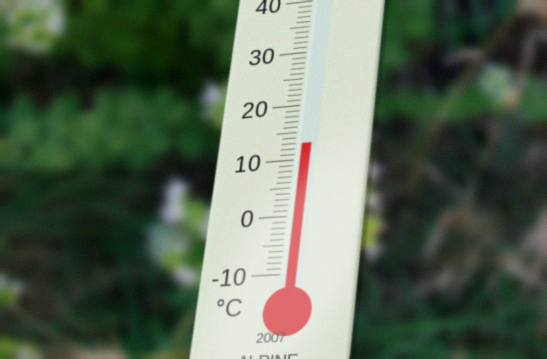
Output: **13** °C
